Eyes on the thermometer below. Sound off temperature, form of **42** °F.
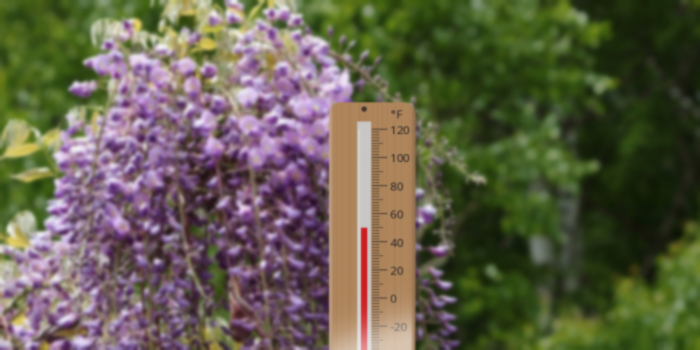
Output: **50** °F
